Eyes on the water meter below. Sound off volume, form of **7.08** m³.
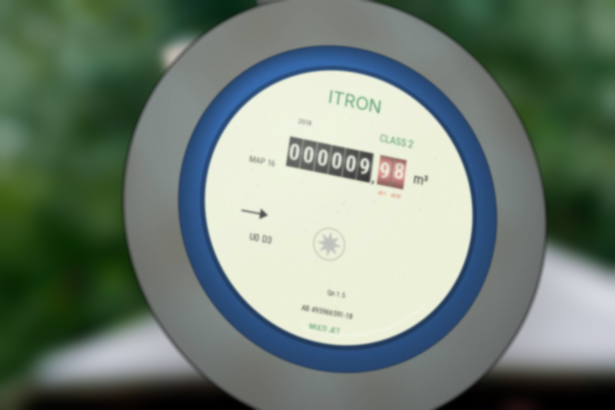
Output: **9.98** m³
